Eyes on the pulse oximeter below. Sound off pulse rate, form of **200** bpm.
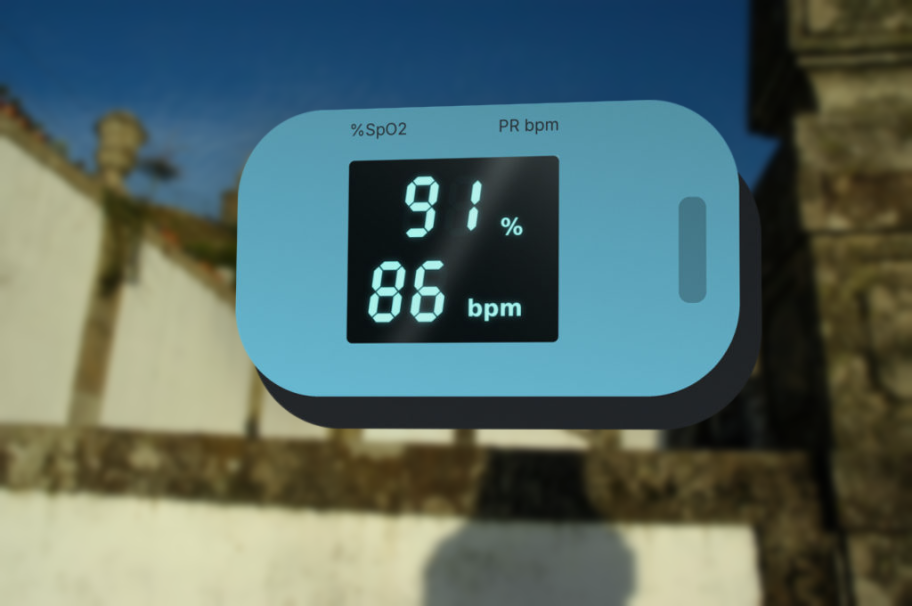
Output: **86** bpm
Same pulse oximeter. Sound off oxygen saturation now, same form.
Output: **91** %
